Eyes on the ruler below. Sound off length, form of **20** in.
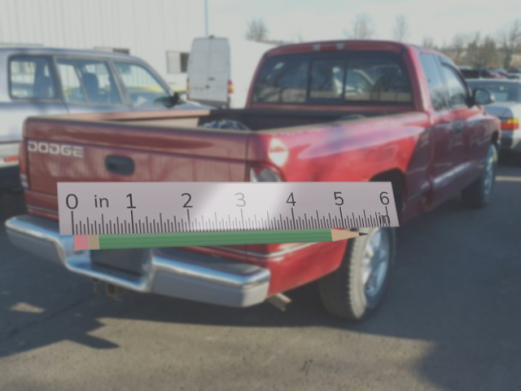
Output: **5.5** in
